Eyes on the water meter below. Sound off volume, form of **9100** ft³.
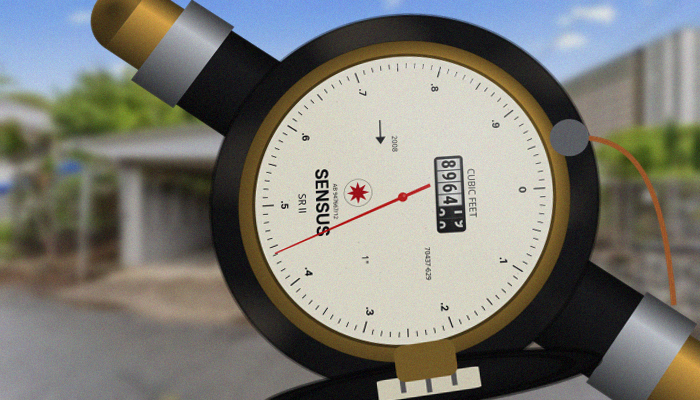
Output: **896419.44** ft³
